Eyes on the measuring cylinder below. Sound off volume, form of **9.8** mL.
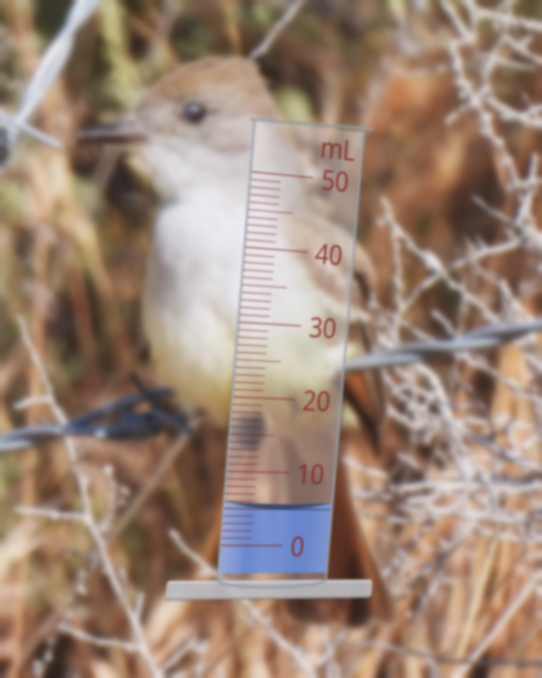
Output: **5** mL
